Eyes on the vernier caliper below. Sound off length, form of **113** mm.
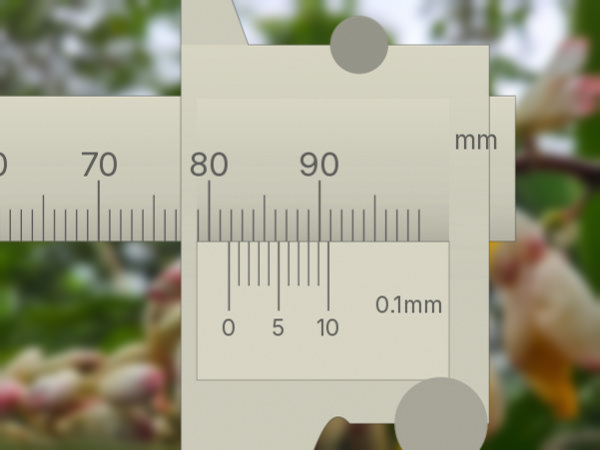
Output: **81.8** mm
